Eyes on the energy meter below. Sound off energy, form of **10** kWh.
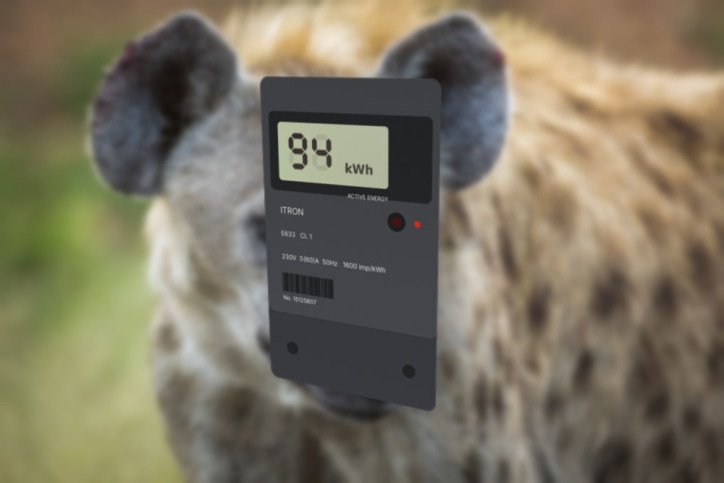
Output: **94** kWh
